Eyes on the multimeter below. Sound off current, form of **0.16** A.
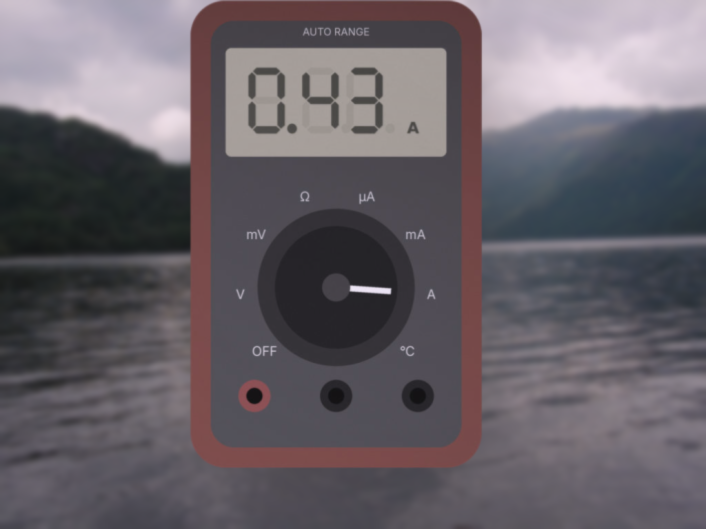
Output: **0.43** A
